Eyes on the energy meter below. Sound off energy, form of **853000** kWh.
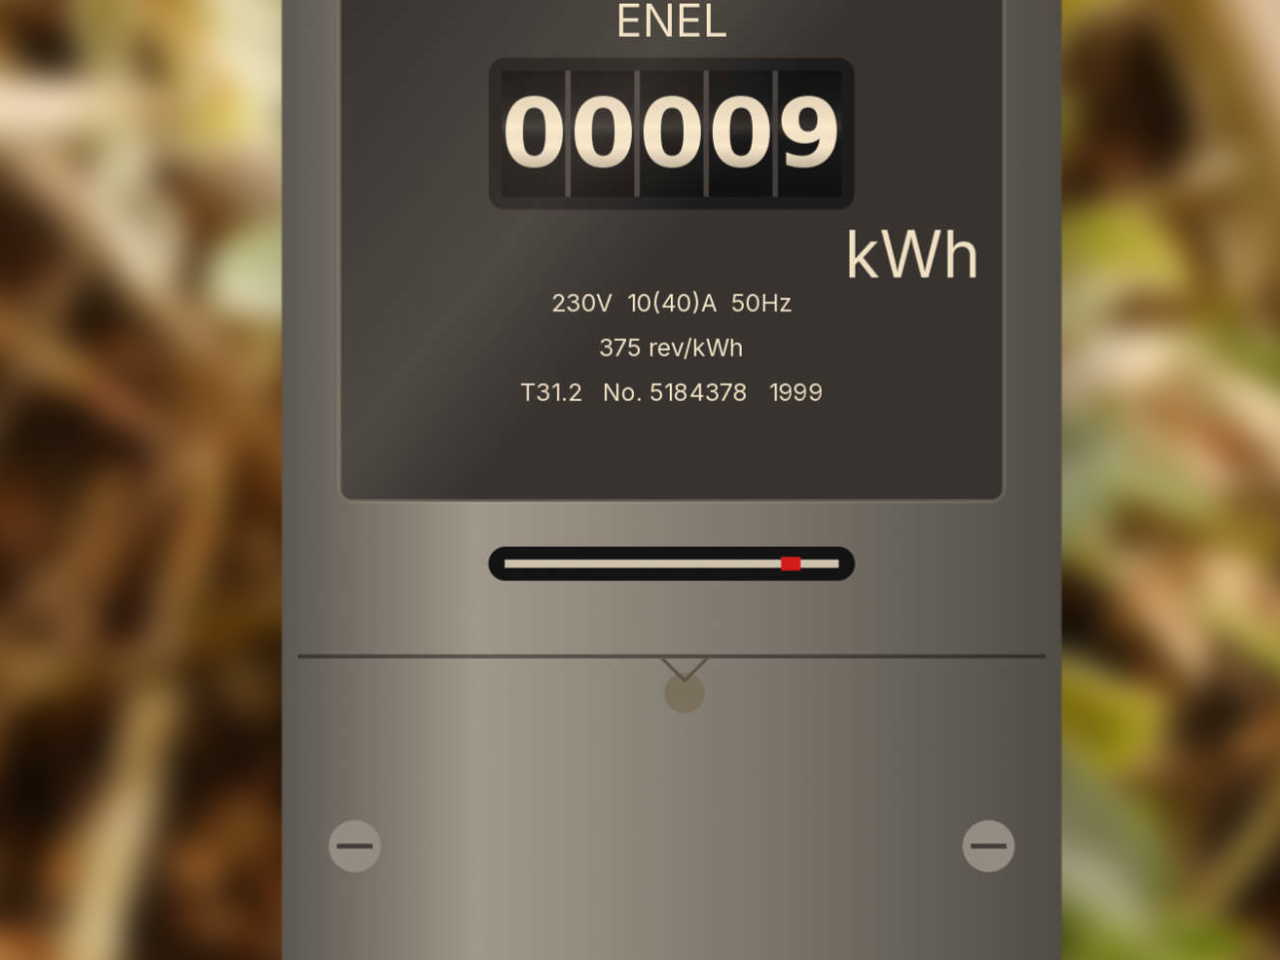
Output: **9** kWh
